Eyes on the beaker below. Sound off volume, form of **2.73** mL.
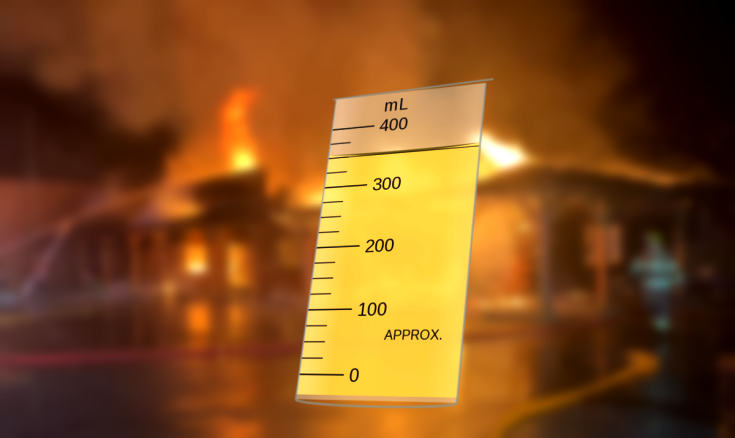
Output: **350** mL
